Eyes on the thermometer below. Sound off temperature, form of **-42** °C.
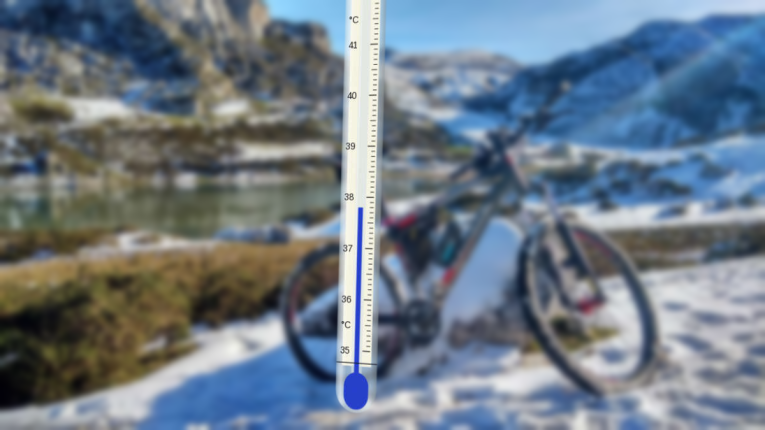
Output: **37.8** °C
